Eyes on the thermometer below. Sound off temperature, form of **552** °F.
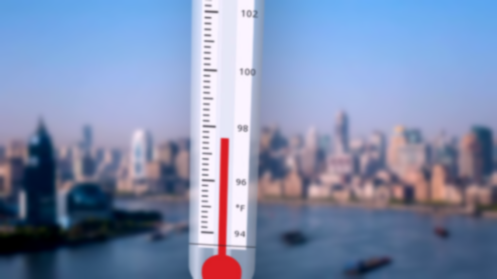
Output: **97.6** °F
